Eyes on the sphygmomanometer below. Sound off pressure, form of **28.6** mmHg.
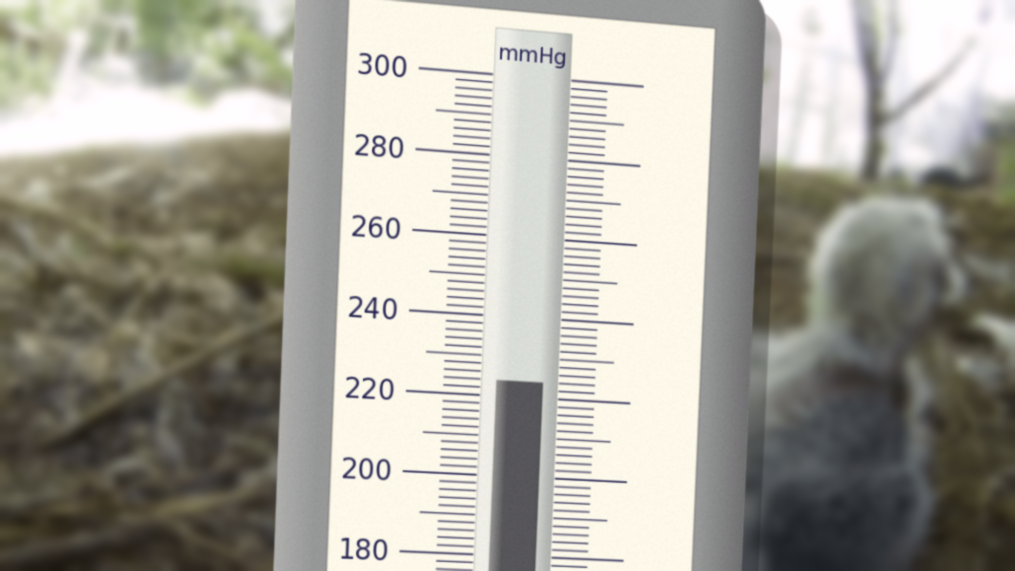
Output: **224** mmHg
